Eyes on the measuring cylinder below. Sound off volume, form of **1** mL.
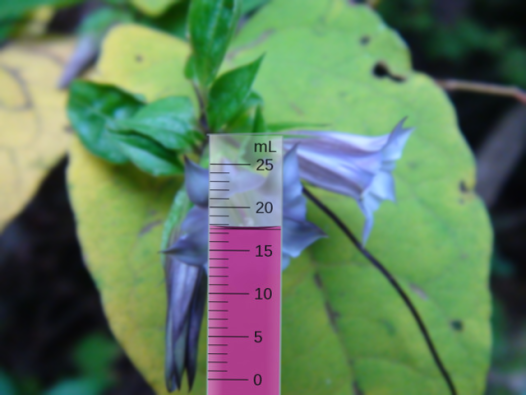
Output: **17.5** mL
